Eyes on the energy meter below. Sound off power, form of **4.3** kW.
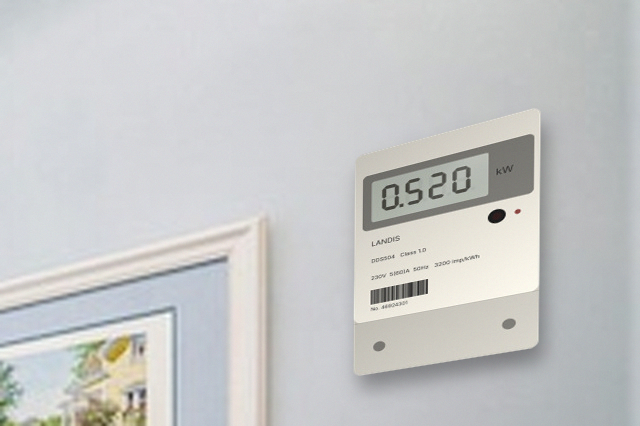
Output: **0.520** kW
